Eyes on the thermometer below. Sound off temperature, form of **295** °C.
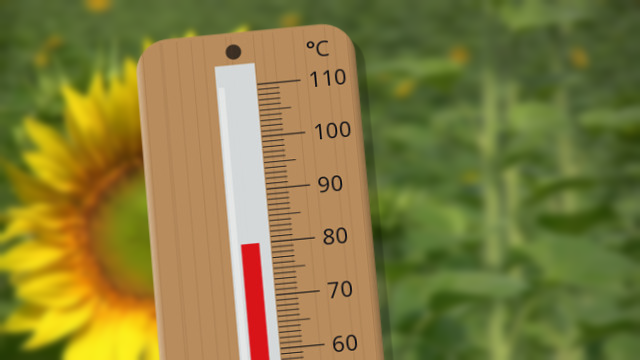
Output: **80** °C
